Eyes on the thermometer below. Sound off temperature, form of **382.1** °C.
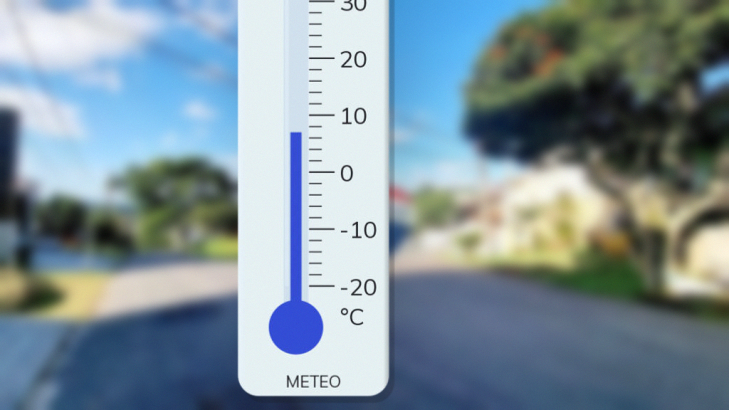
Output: **7** °C
